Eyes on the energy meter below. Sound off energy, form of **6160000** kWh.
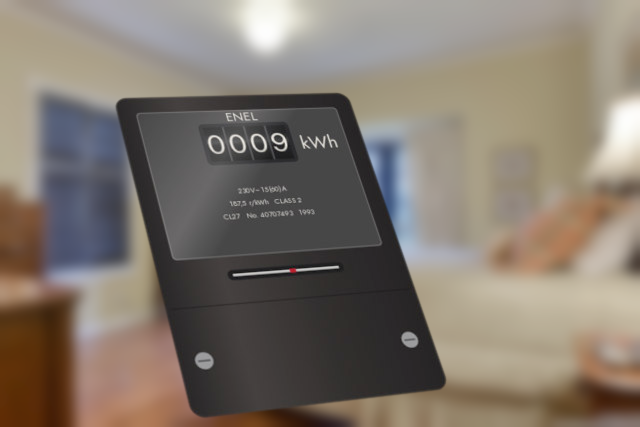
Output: **9** kWh
